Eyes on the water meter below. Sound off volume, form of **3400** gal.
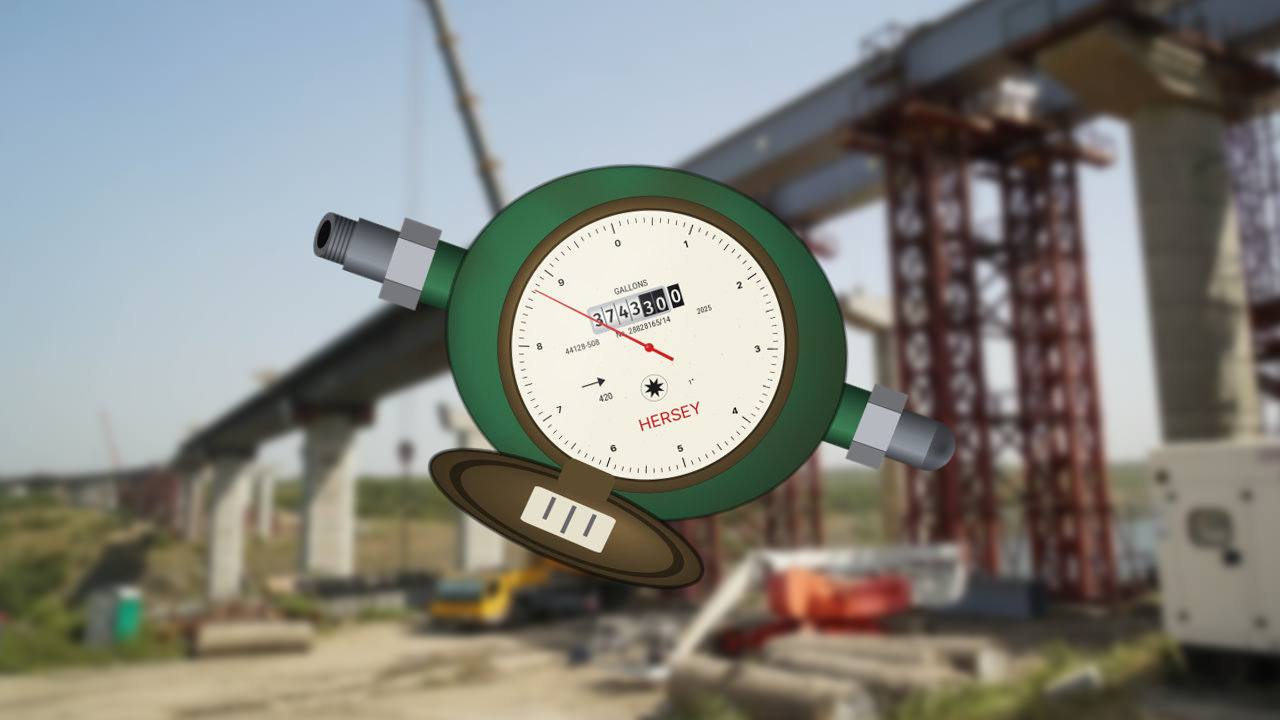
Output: **3743298.7** gal
